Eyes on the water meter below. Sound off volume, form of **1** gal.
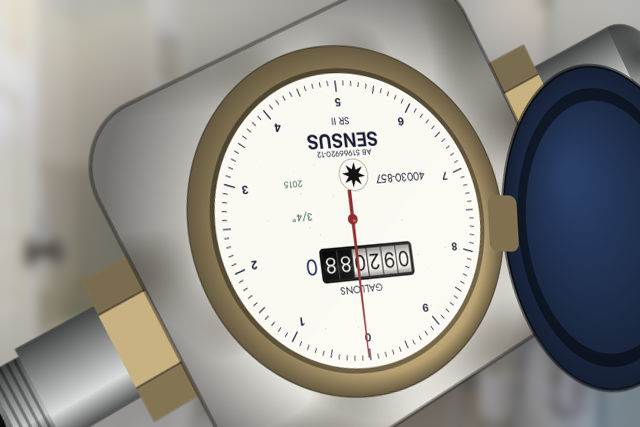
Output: **920880.0** gal
